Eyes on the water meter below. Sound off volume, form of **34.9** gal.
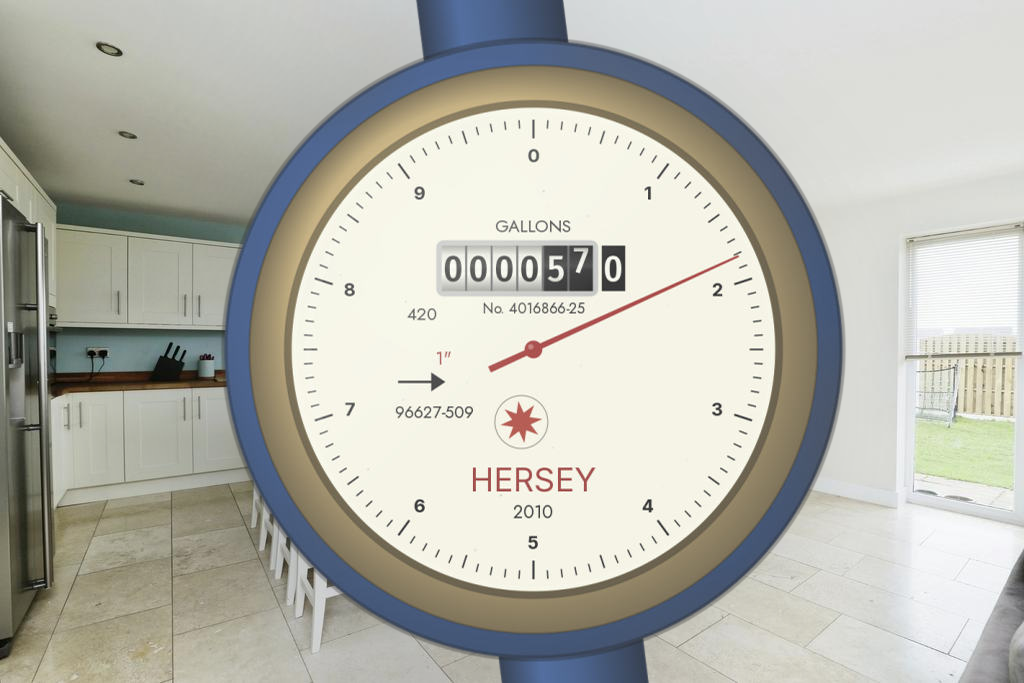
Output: **571.8** gal
